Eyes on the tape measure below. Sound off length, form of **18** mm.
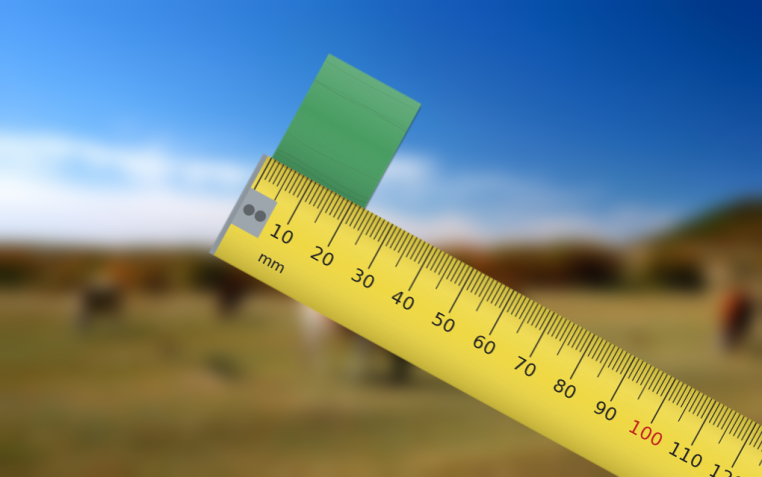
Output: **23** mm
